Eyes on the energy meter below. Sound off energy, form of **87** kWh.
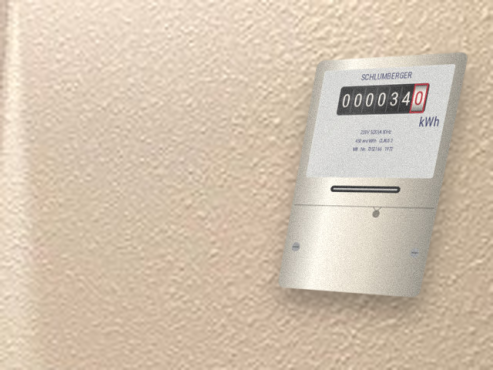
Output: **34.0** kWh
